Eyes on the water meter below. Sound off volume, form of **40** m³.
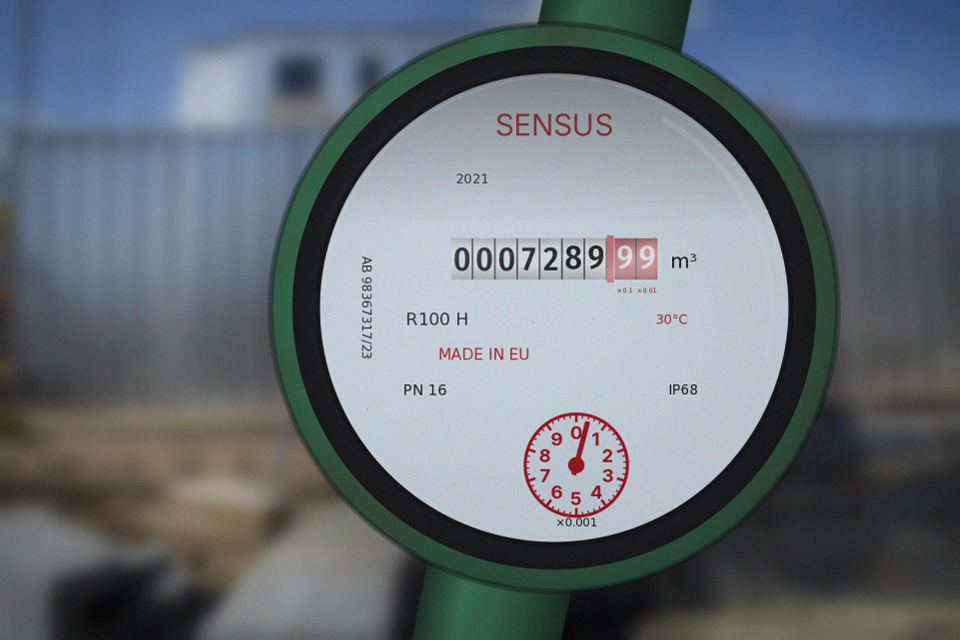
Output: **7289.990** m³
